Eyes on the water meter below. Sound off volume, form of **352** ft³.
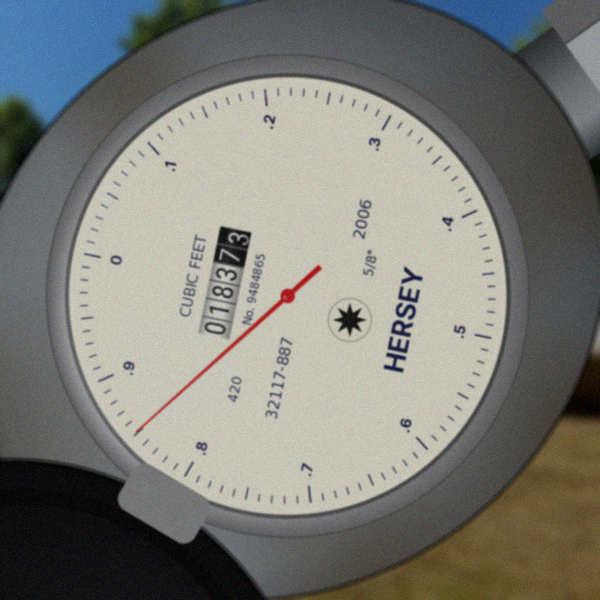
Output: **18372.85** ft³
